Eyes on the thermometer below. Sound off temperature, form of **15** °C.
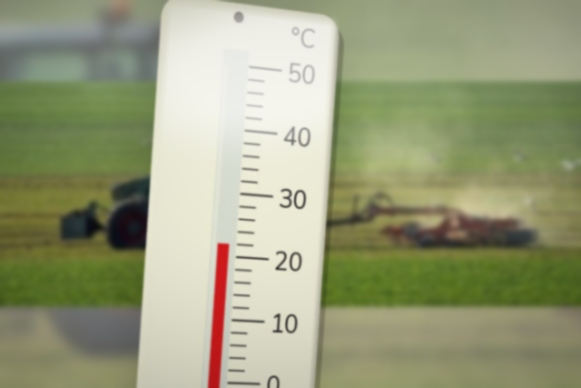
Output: **22** °C
